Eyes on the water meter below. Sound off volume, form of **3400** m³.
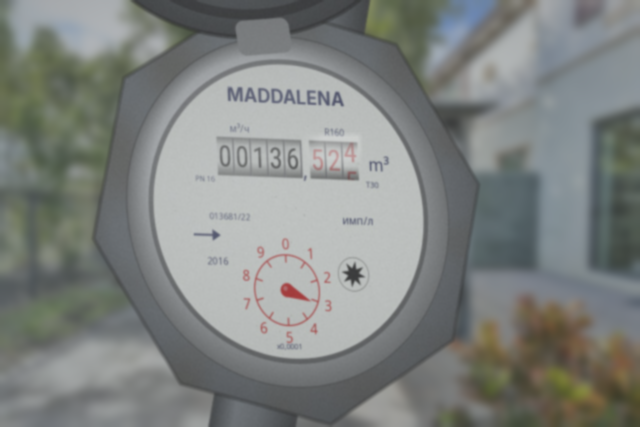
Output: **136.5243** m³
